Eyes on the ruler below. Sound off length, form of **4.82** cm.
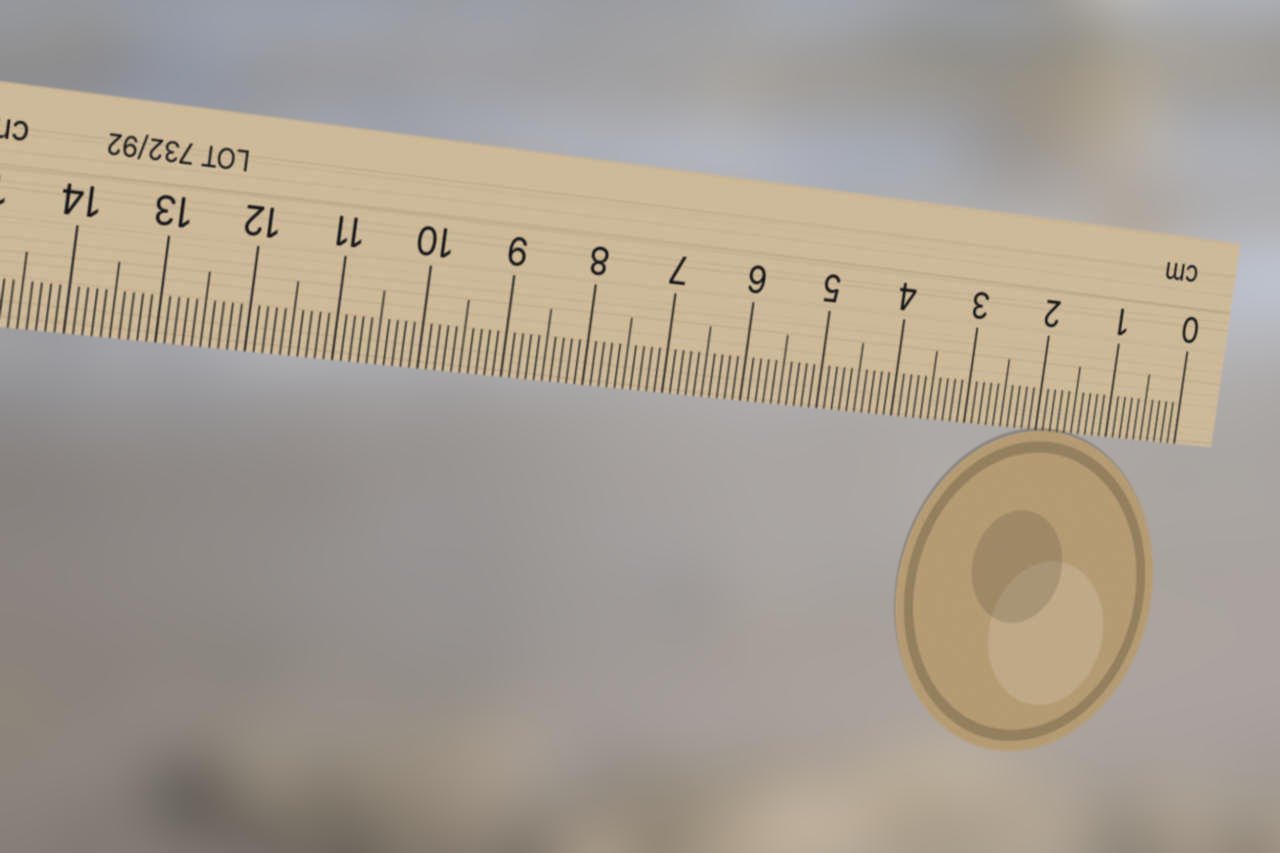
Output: **3.6** cm
